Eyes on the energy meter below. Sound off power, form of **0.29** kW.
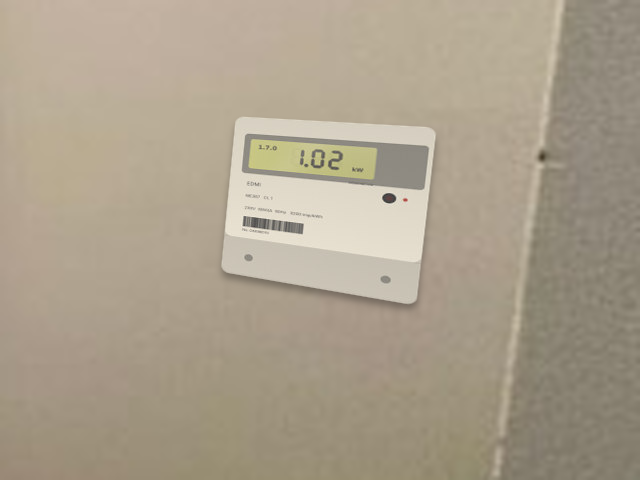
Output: **1.02** kW
